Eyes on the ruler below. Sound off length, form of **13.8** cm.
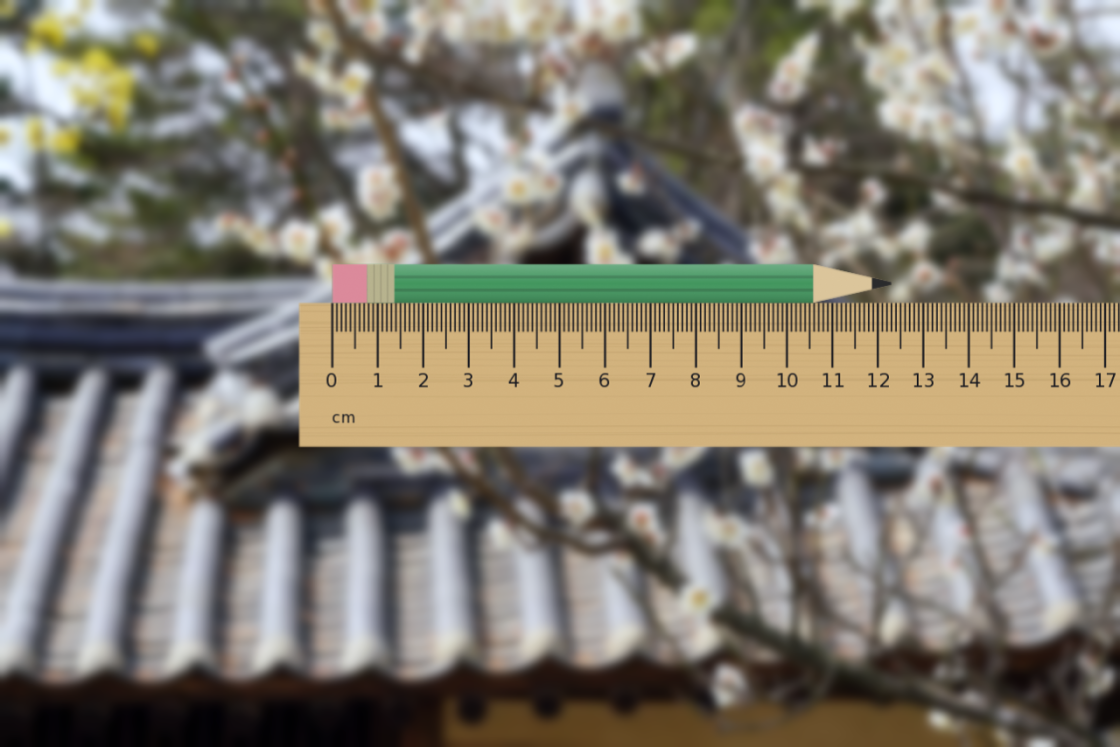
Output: **12.3** cm
